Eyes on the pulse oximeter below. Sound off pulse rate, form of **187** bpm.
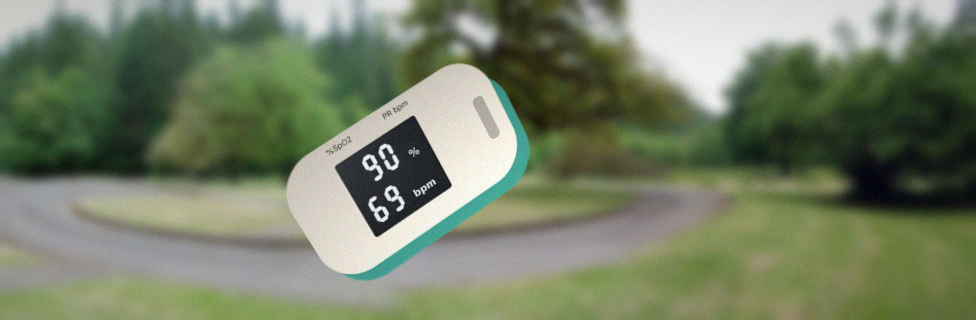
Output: **69** bpm
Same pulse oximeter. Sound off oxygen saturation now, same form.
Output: **90** %
